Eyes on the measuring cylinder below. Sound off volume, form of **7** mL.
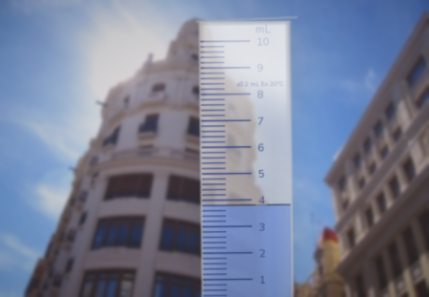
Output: **3.8** mL
